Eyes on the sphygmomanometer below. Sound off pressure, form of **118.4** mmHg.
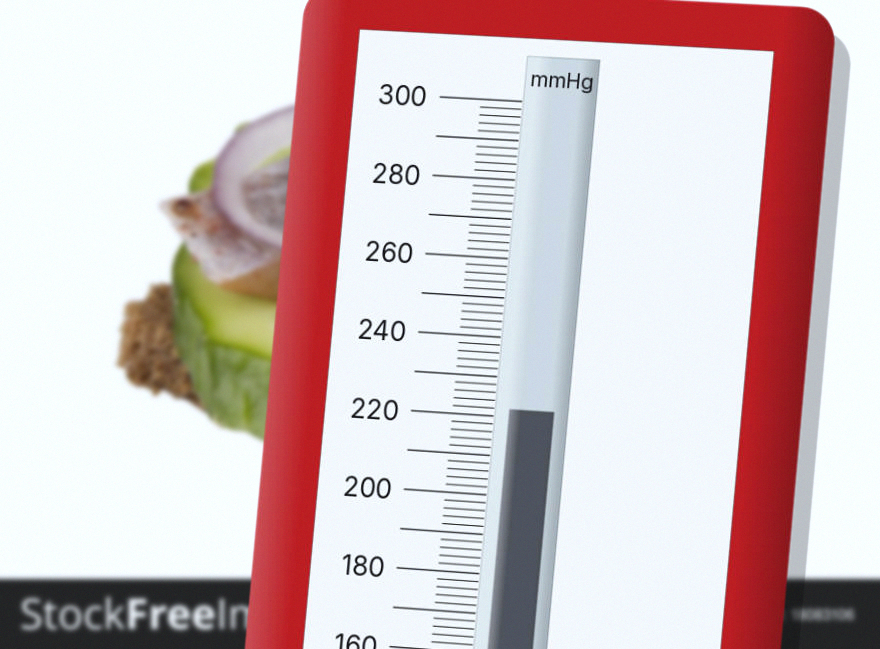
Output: **222** mmHg
